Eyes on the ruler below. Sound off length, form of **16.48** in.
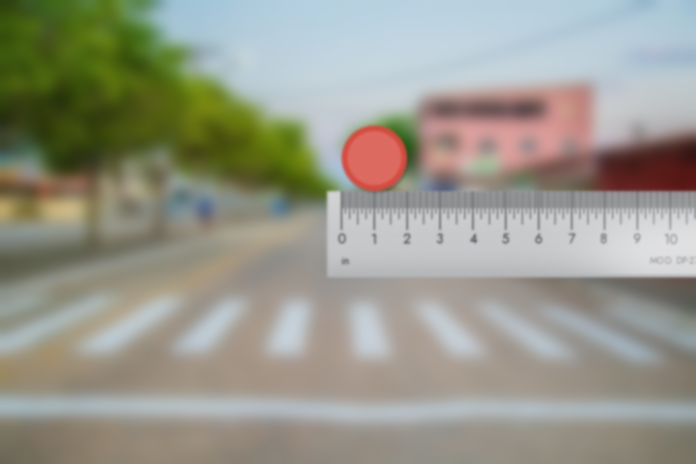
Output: **2** in
